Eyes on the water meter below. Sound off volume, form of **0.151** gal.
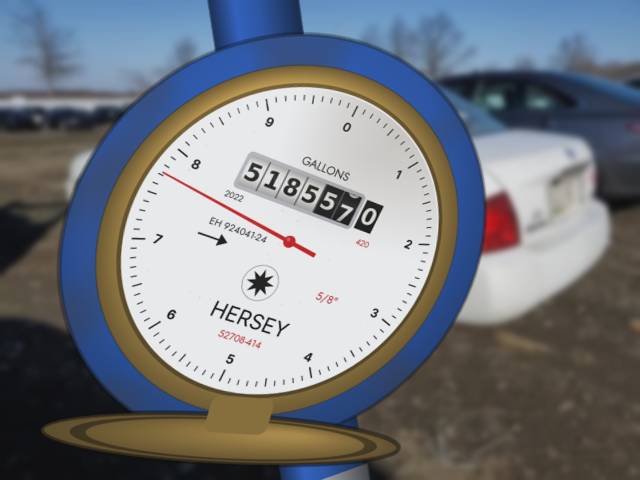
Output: **5185567.7** gal
